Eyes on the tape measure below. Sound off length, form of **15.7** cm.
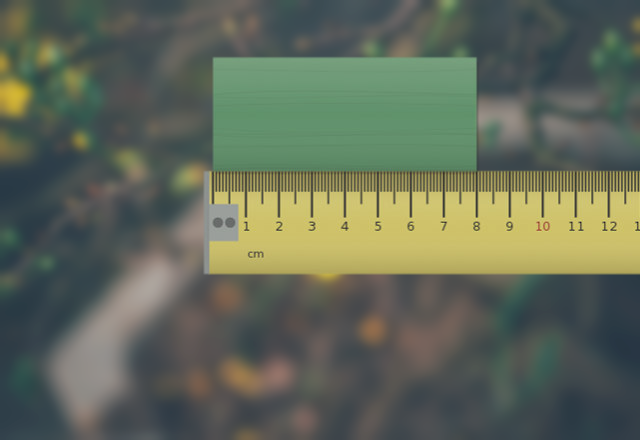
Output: **8** cm
